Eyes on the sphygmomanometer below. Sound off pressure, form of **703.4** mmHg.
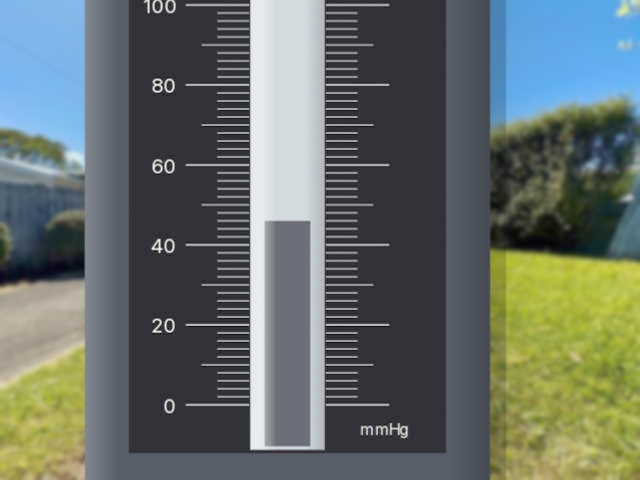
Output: **46** mmHg
